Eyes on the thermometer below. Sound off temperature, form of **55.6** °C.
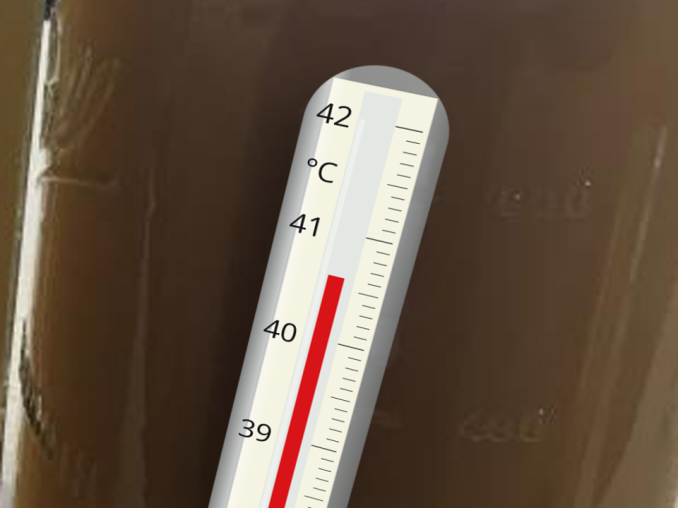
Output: **40.6** °C
